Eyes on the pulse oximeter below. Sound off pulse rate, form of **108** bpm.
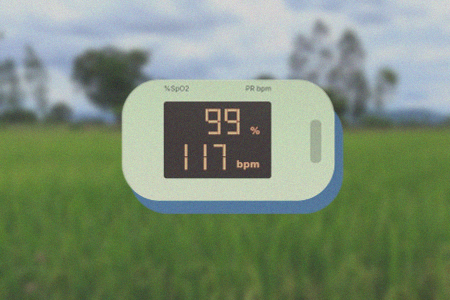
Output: **117** bpm
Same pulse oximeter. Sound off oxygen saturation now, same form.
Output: **99** %
